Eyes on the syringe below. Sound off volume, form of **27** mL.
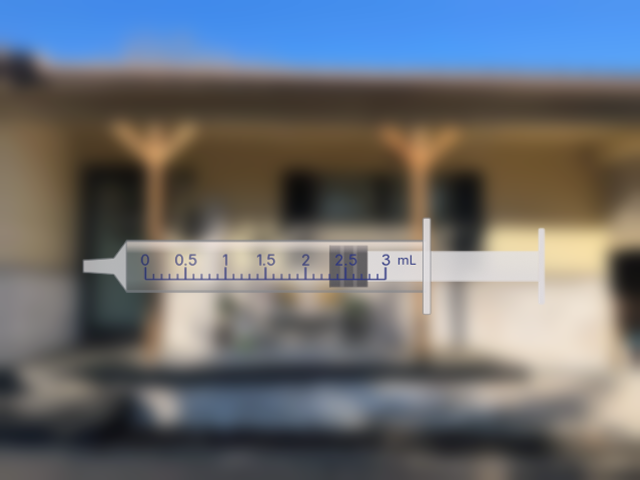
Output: **2.3** mL
